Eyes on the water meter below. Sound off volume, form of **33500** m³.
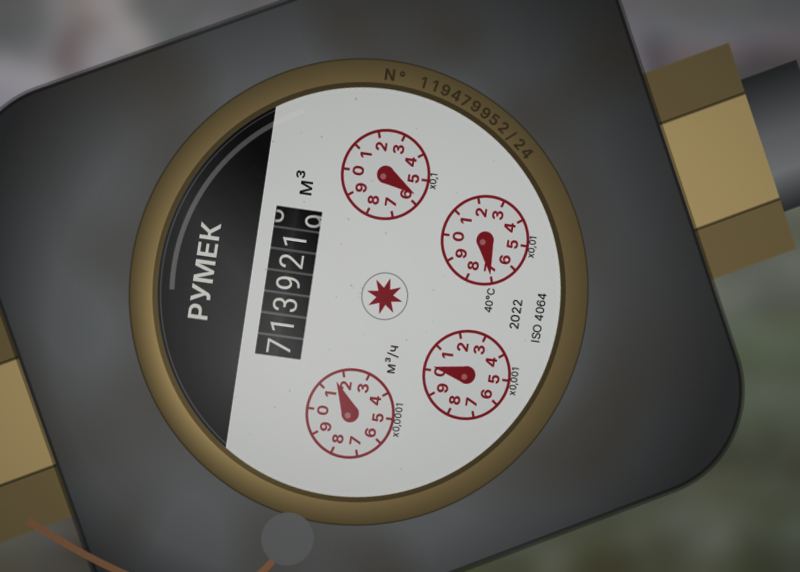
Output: **7139218.5701** m³
